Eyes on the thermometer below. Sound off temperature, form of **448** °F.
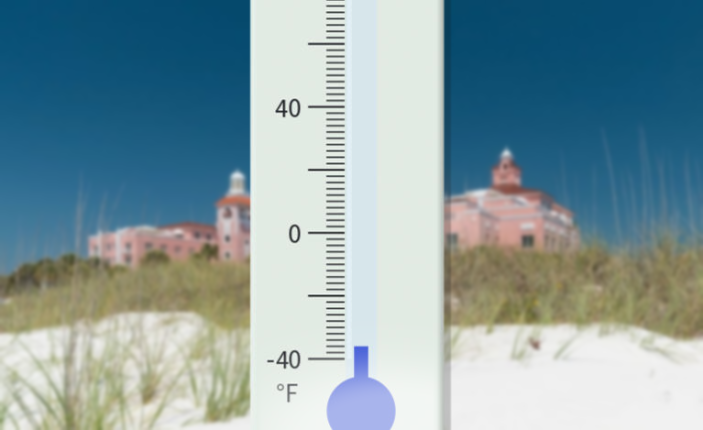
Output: **-36** °F
